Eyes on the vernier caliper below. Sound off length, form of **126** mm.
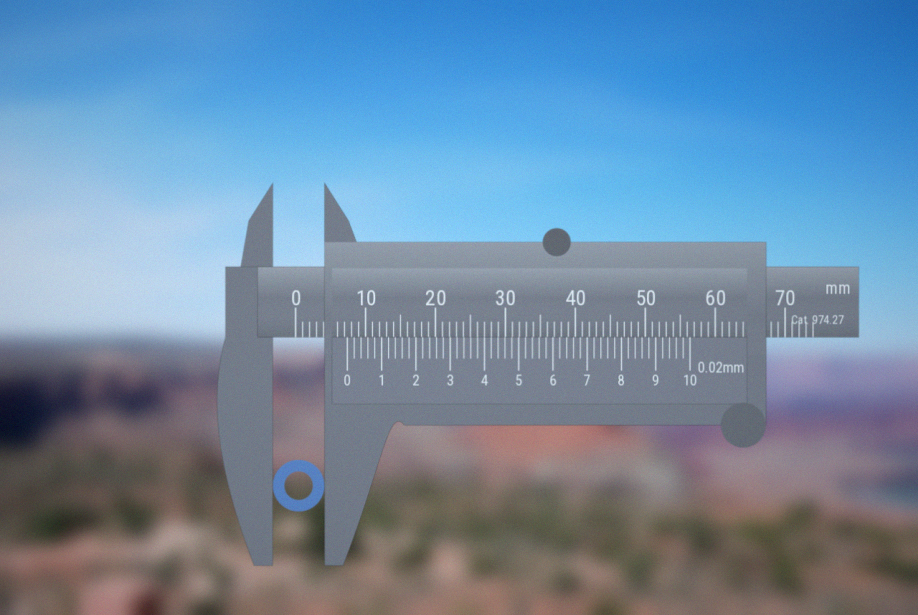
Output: **7.4** mm
